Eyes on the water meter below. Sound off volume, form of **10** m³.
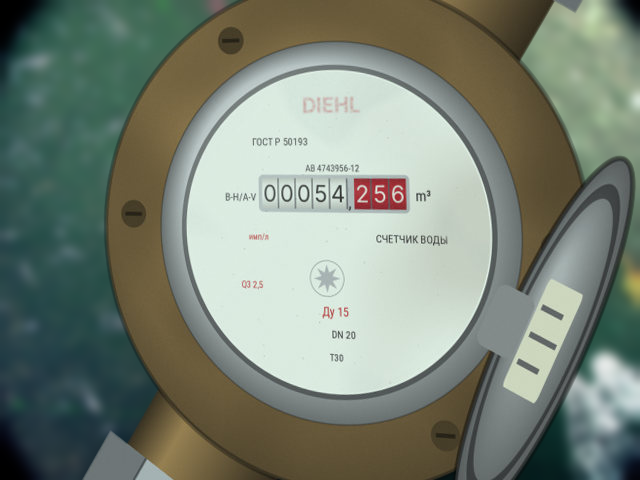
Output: **54.256** m³
